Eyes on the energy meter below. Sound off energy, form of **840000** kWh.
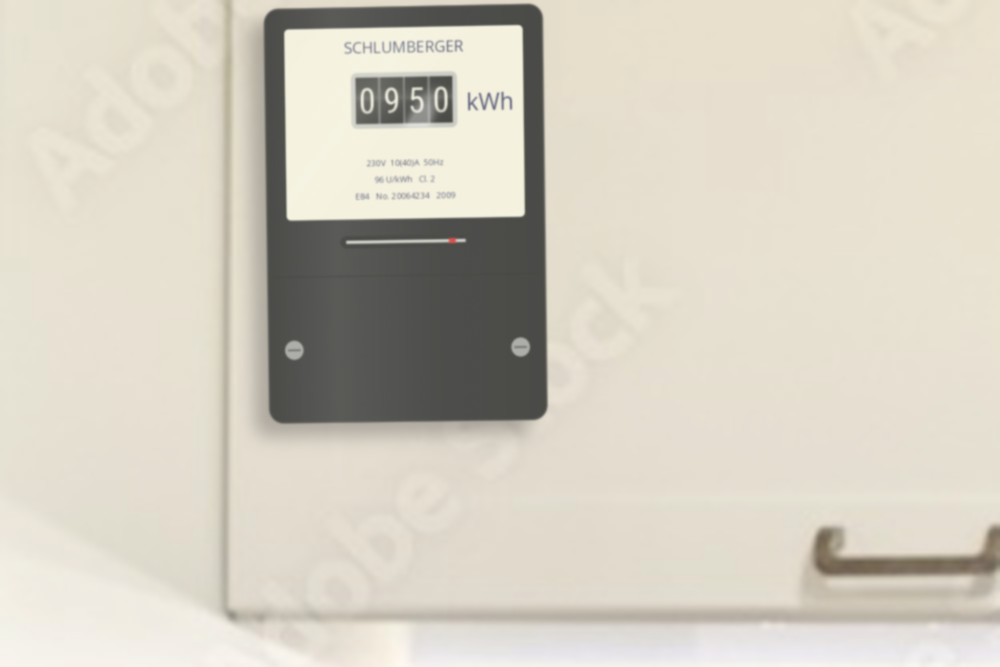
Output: **950** kWh
